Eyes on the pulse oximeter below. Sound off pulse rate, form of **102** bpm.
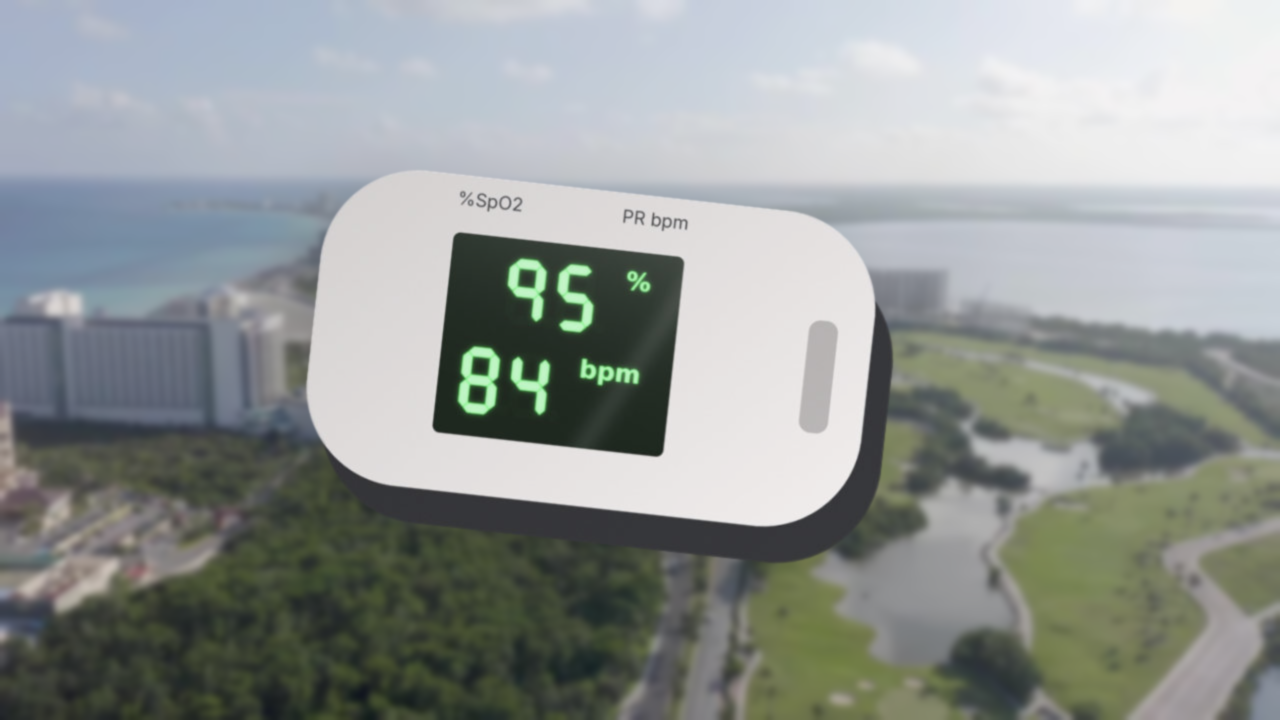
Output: **84** bpm
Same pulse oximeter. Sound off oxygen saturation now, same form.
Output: **95** %
